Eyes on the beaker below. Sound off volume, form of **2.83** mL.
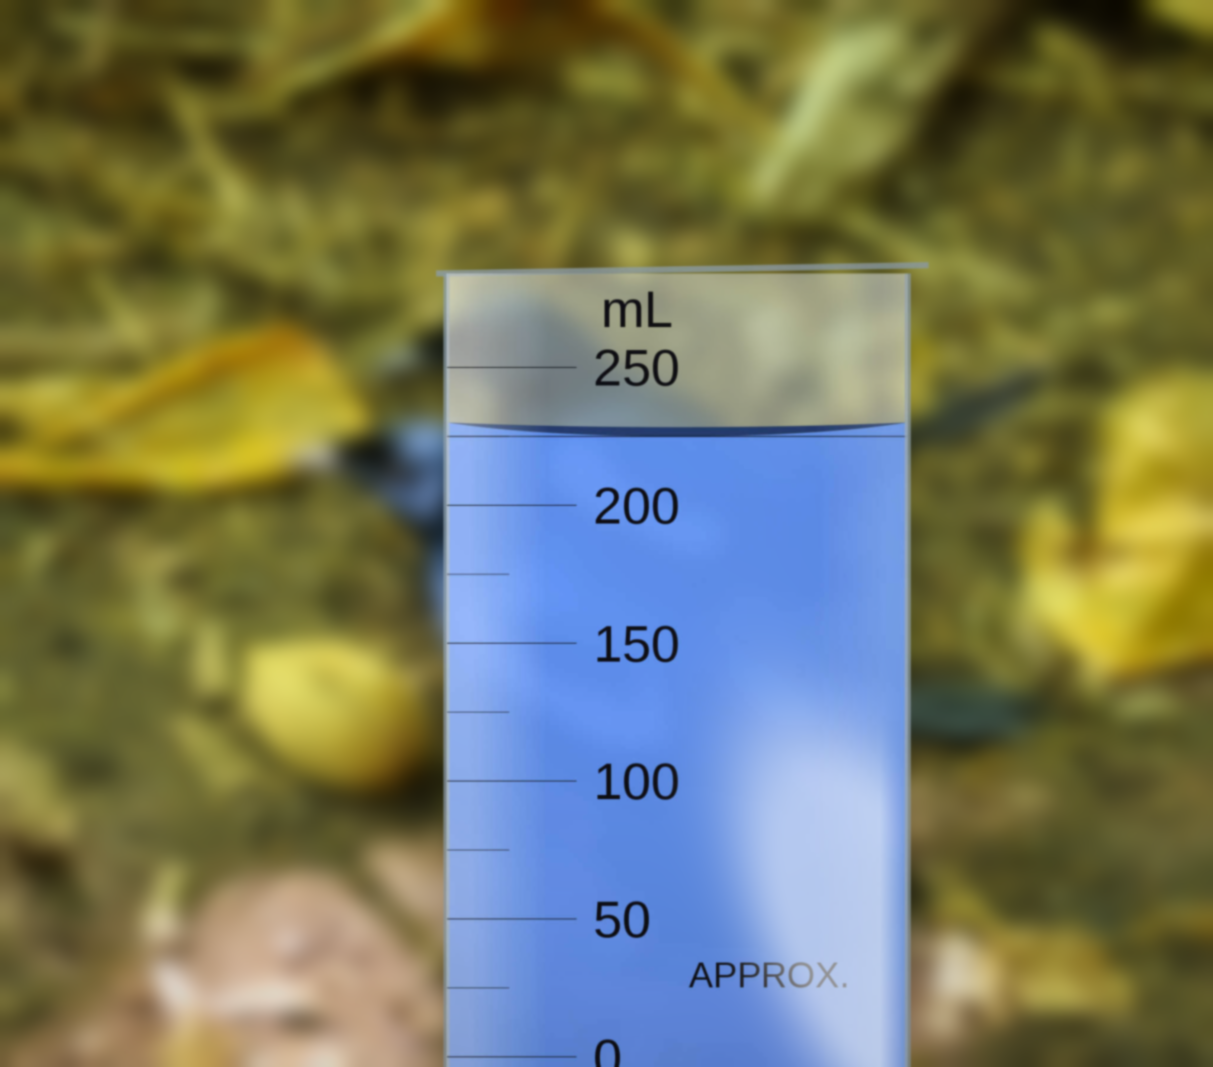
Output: **225** mL
